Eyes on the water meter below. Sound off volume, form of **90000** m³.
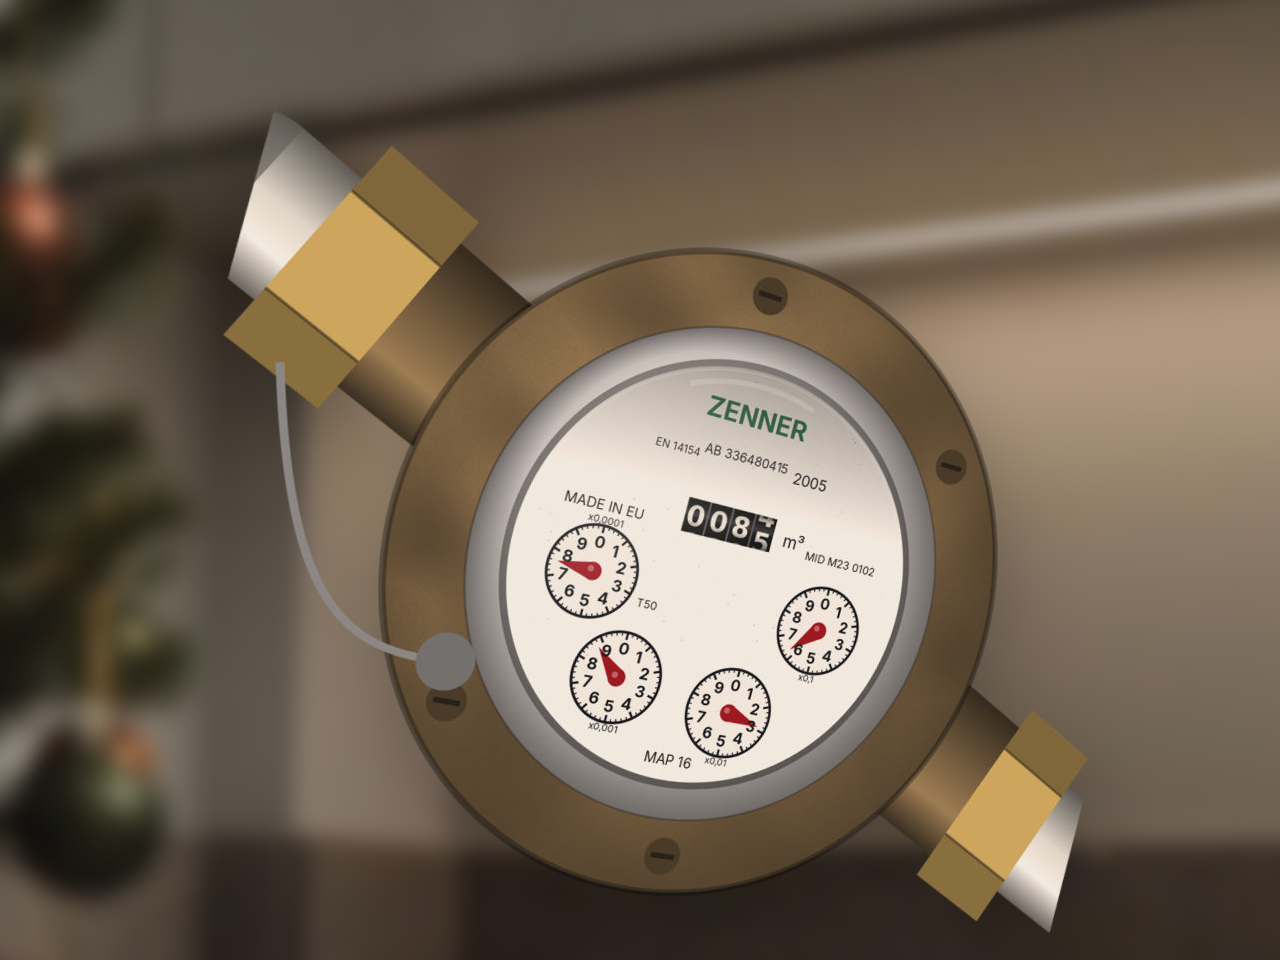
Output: **84.6287** m³
